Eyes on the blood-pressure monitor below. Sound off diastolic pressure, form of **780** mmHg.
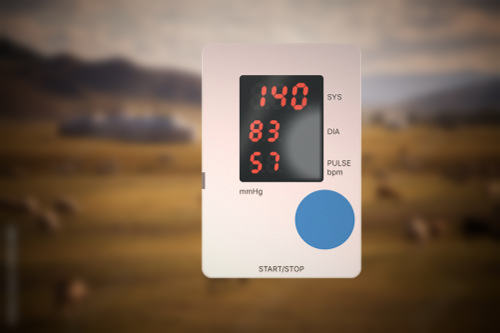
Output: **83** mmHg
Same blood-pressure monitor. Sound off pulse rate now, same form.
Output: **57** bpm
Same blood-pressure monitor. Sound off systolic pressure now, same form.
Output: **140** mmHg
